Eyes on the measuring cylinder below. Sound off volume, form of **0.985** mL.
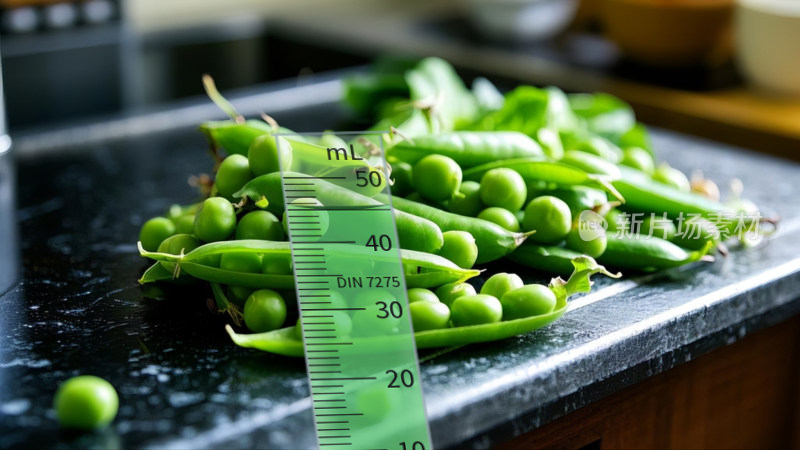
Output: **45** mL
